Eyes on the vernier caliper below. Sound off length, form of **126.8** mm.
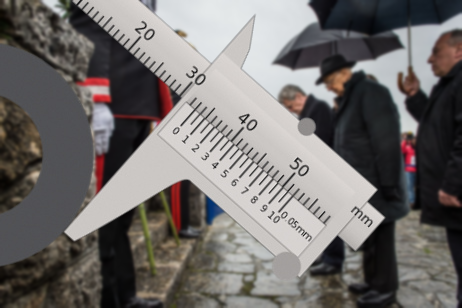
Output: **33.0** mm
